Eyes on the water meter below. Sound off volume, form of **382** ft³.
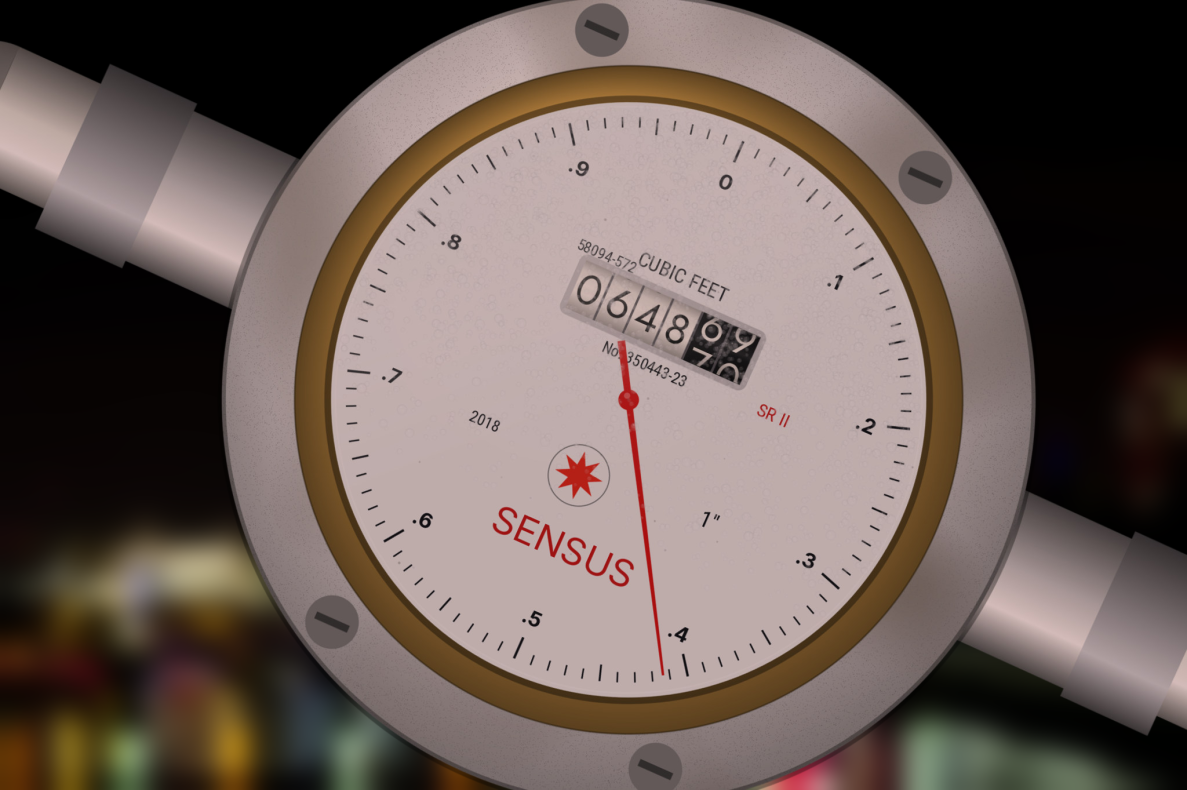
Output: **64869.41** ft³
